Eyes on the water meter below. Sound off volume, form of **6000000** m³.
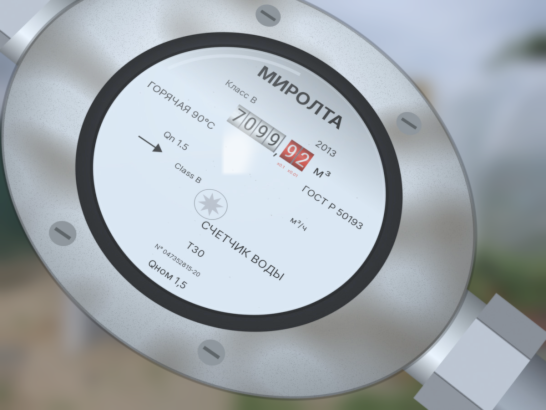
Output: **7099.92** m³
